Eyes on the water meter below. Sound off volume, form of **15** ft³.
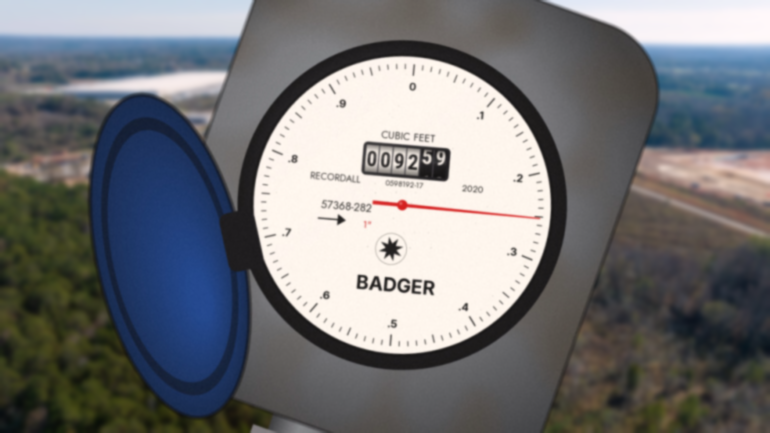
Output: **9259.25** ft³
